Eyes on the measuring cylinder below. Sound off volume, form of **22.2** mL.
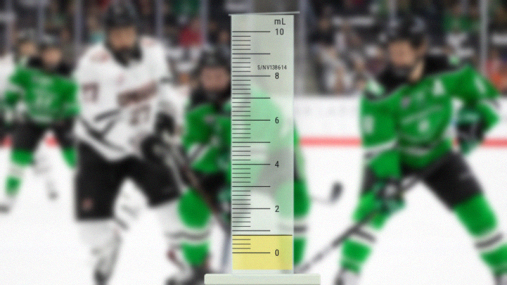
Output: **0.8** mL
